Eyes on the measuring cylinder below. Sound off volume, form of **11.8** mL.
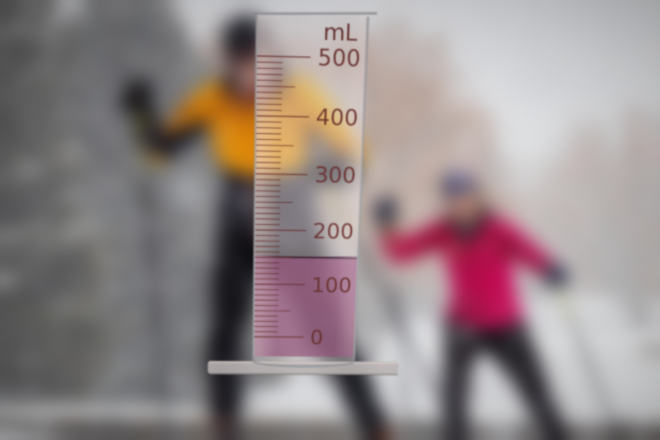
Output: **150** mL
